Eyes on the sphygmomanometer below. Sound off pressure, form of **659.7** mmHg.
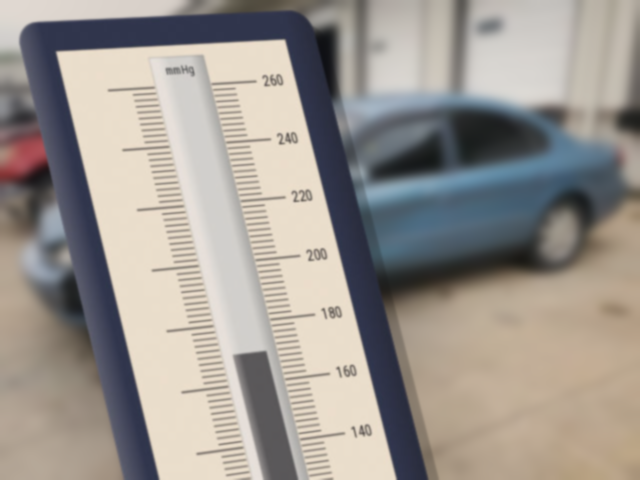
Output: **170** mmHg
